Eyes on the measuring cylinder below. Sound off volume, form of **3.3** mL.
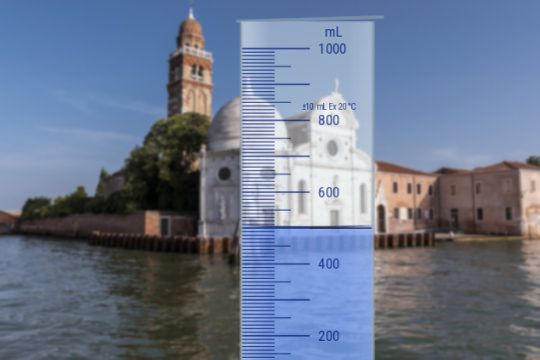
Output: **500** mL
